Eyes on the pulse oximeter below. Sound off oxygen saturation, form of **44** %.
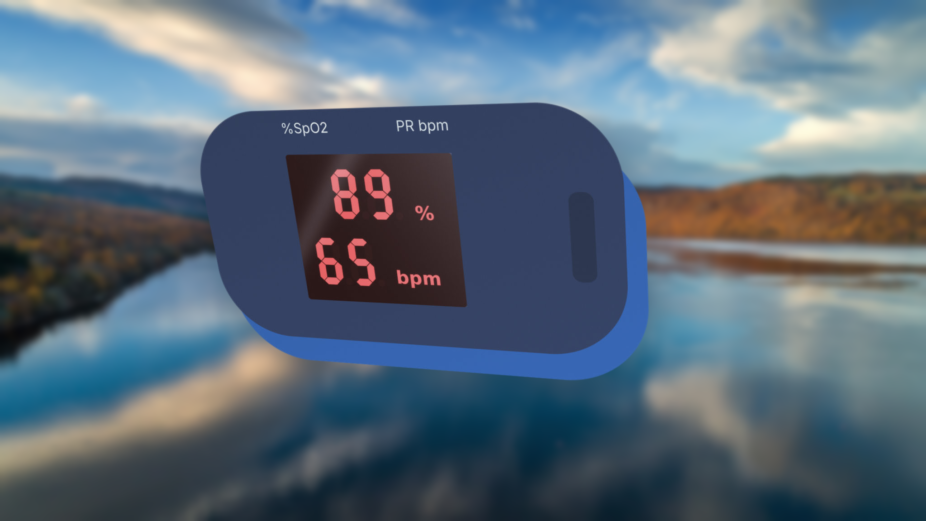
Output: **89** %
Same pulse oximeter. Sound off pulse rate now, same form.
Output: **65** bpm
